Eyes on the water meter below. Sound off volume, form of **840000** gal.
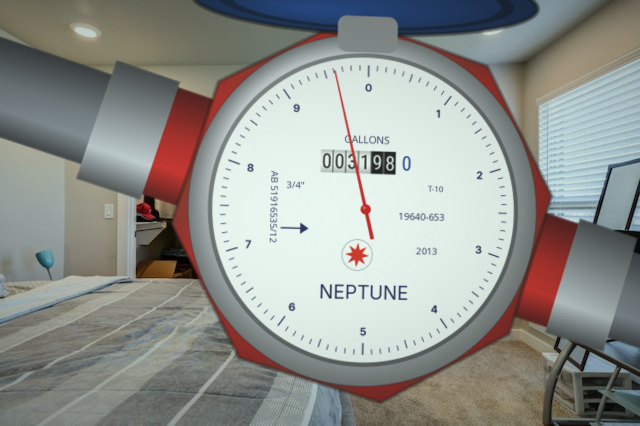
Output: **31979.6** gal
